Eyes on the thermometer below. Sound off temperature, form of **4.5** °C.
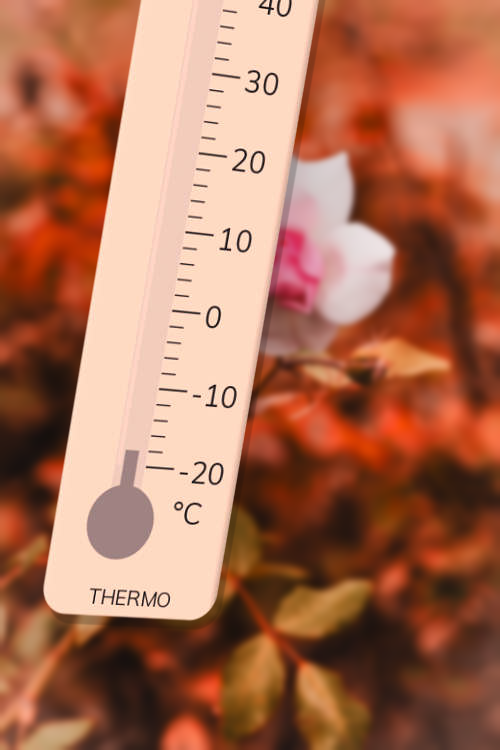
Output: **-18** °C
